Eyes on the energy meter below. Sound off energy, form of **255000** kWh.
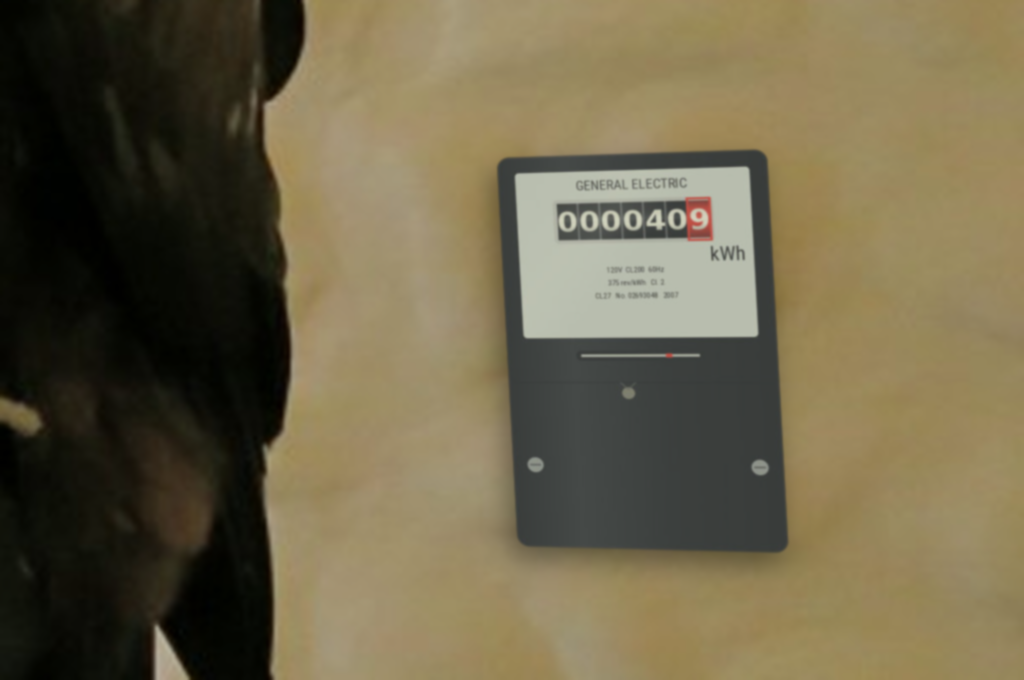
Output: **40.9** kWh
